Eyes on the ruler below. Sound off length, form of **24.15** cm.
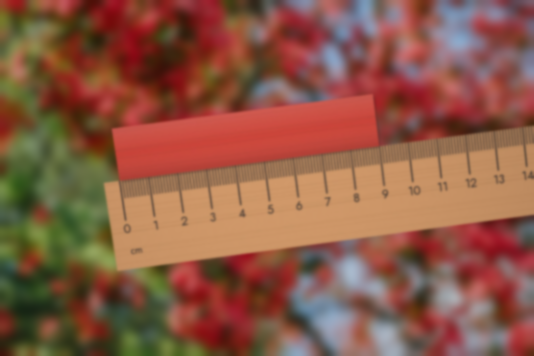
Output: **9** cm
